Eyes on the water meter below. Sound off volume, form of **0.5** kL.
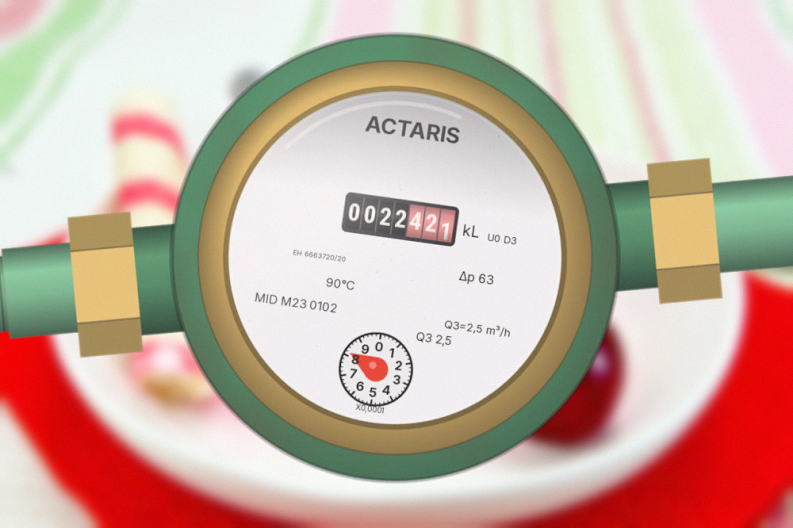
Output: **22.4208** kL
